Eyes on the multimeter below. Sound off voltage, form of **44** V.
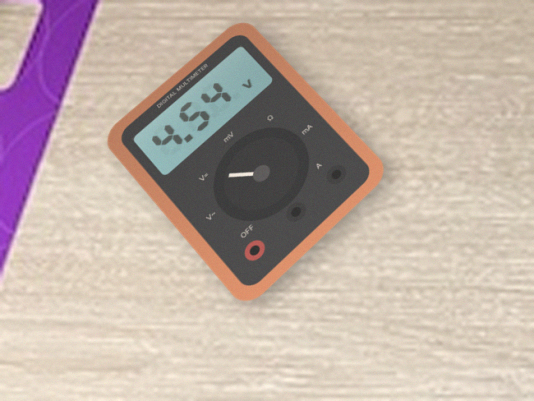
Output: **4.54** V
